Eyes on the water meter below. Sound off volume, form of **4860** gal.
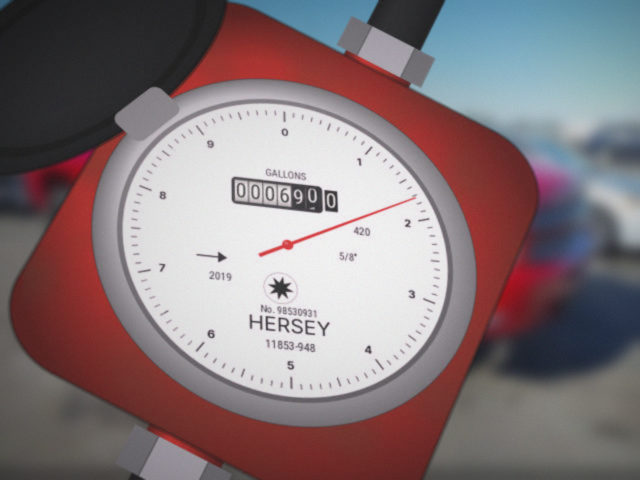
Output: **6901.7** gal
